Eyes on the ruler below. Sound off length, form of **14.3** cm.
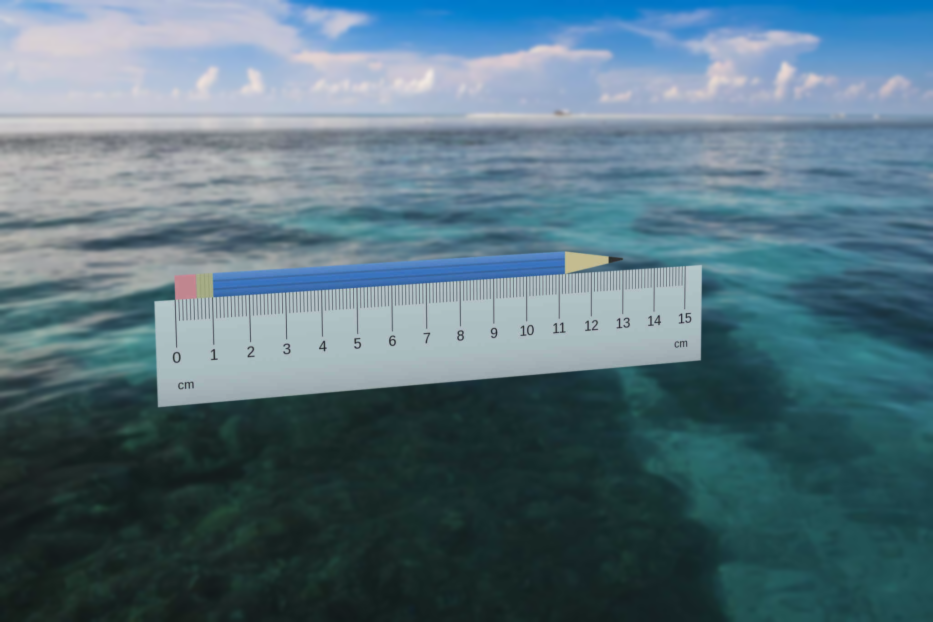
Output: **13** cm
